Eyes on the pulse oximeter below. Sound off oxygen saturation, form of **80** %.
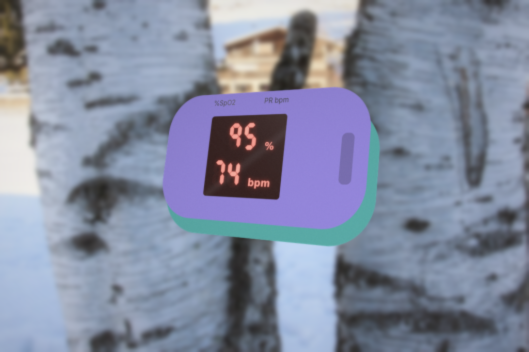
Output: **95** %
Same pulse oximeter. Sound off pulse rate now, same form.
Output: **74** bpm
